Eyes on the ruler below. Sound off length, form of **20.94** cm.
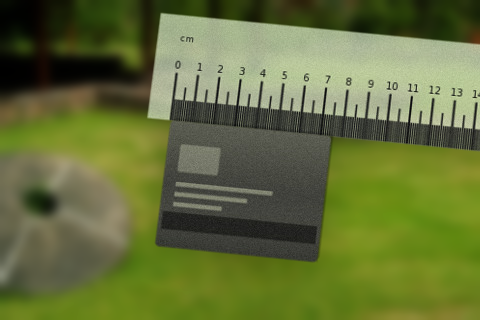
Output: **7.5** cm
